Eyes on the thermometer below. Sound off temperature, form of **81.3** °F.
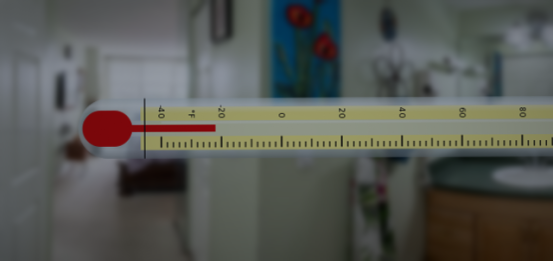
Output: **-22** °F
